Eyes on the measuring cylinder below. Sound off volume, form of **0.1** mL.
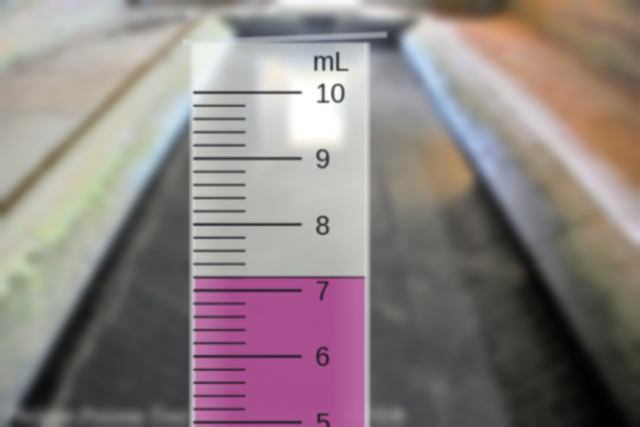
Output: **7.2** mL
